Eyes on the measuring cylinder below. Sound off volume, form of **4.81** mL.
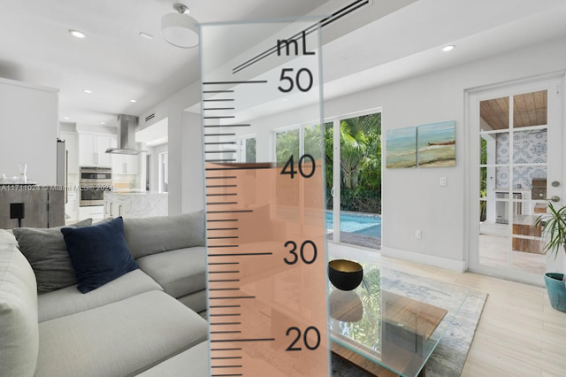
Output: **40** mL
